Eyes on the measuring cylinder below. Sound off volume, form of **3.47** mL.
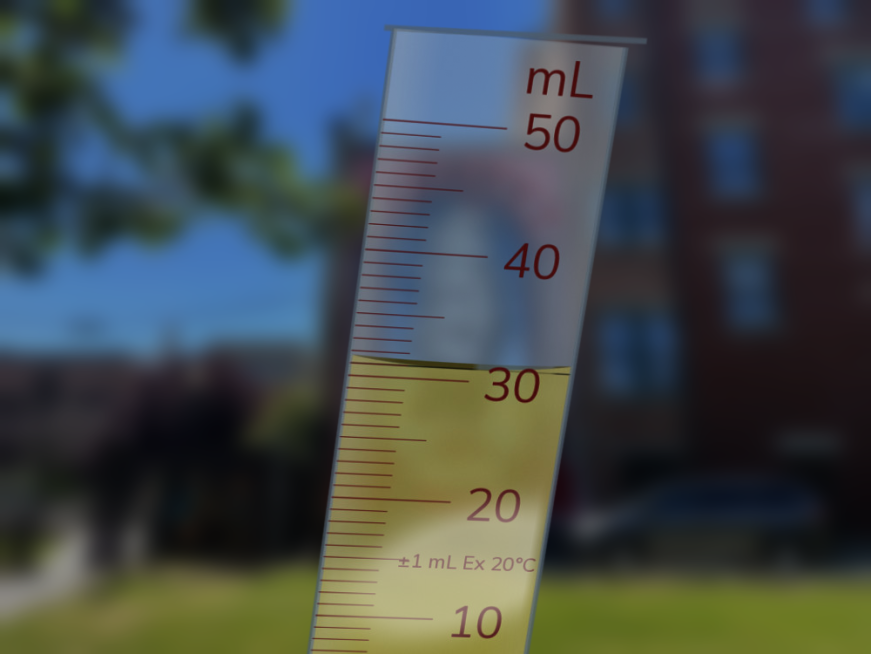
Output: **31** mL
